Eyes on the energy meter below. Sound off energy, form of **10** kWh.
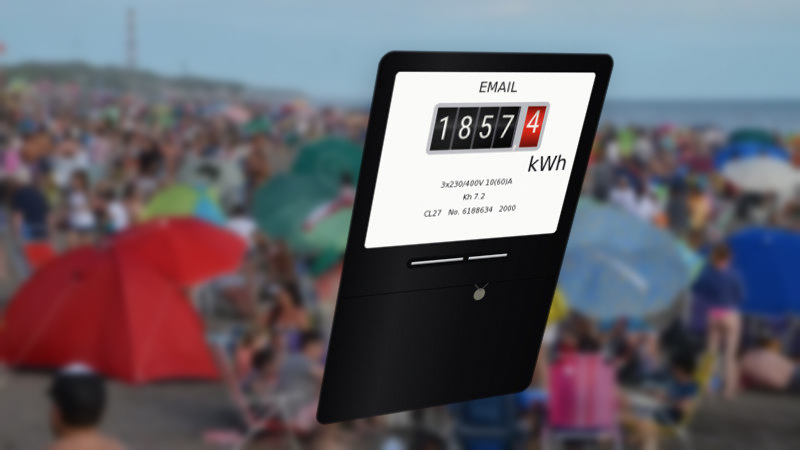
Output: **1857.4** kWh
